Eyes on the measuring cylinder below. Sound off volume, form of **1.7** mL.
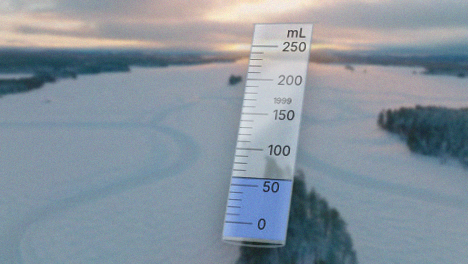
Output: **60** mL
